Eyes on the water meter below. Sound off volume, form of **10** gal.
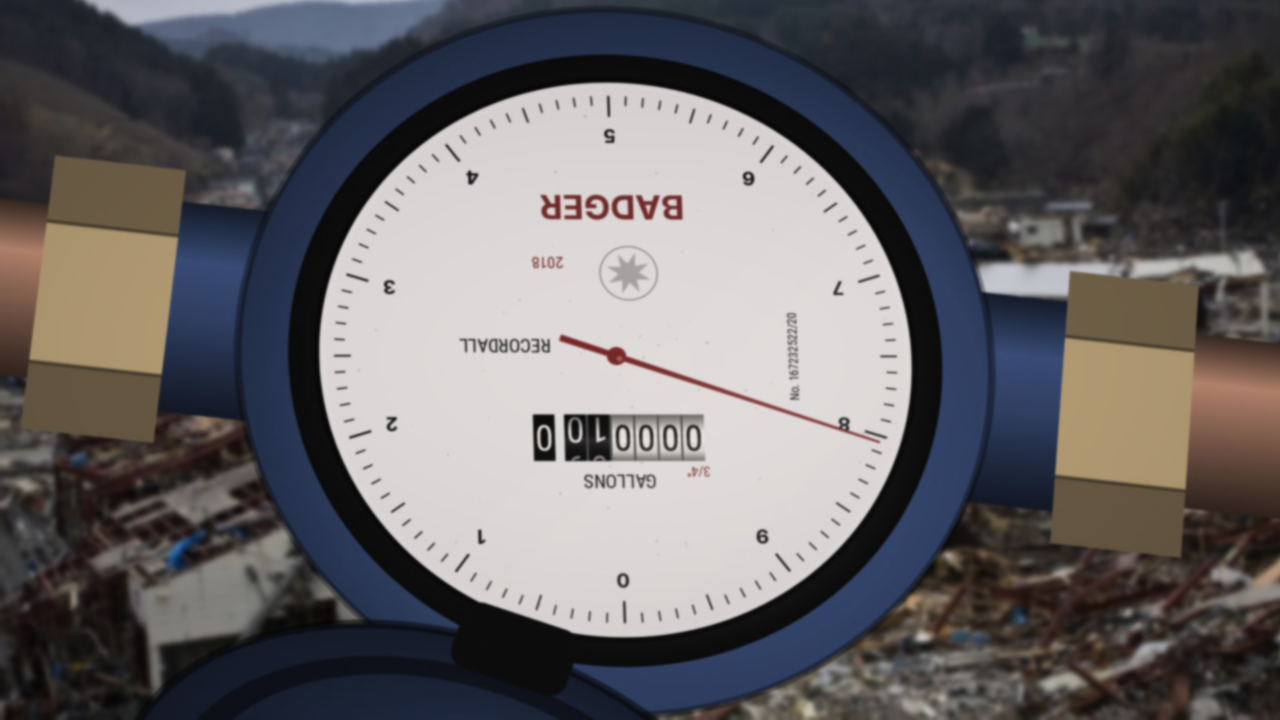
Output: **98.0** gal
